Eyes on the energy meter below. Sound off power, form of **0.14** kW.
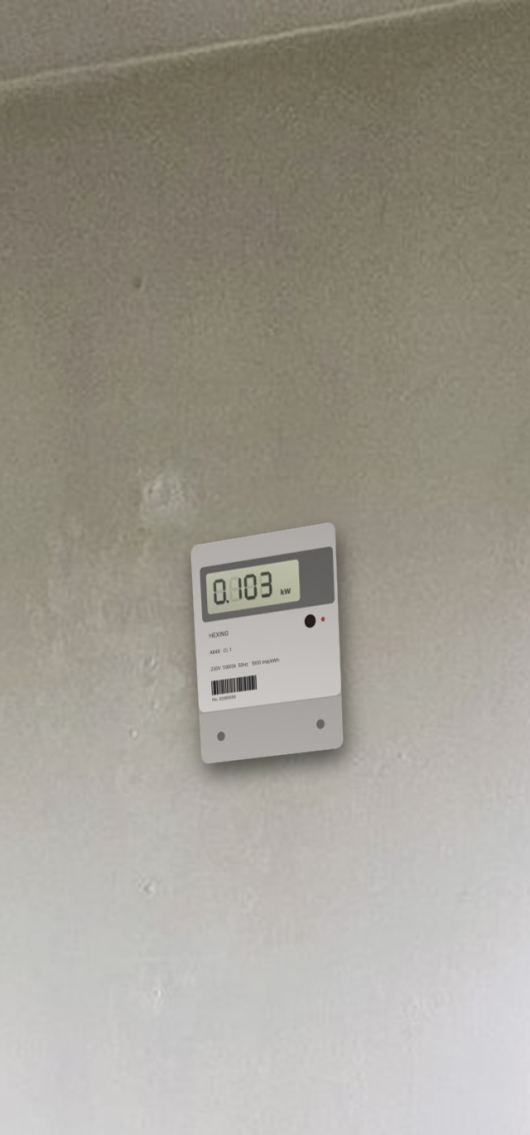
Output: **0.103** kW
